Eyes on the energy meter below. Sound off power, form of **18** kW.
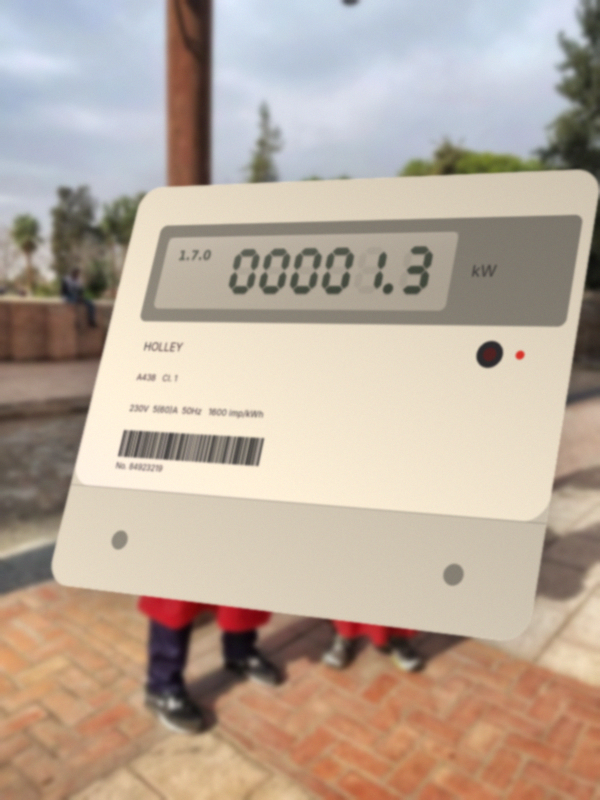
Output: **1.3** kW
